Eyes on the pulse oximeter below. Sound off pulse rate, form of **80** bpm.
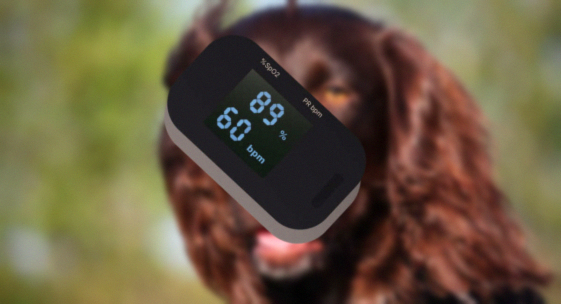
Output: **60** bpm
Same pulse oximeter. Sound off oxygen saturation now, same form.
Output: **89** %
